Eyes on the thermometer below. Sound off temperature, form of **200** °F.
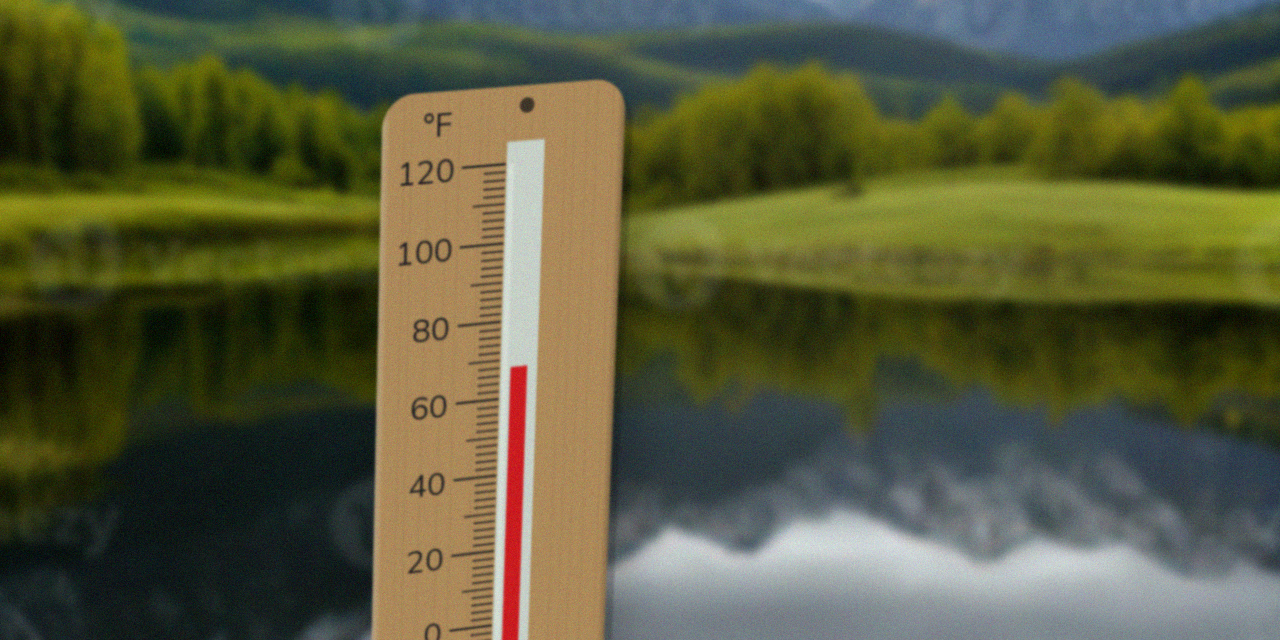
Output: **68** °F
